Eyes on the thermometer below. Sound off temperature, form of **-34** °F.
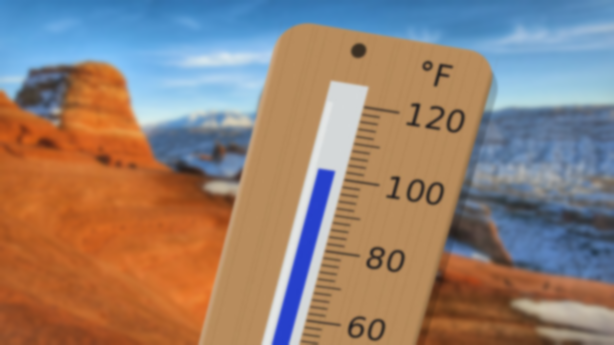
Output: **102** °F
